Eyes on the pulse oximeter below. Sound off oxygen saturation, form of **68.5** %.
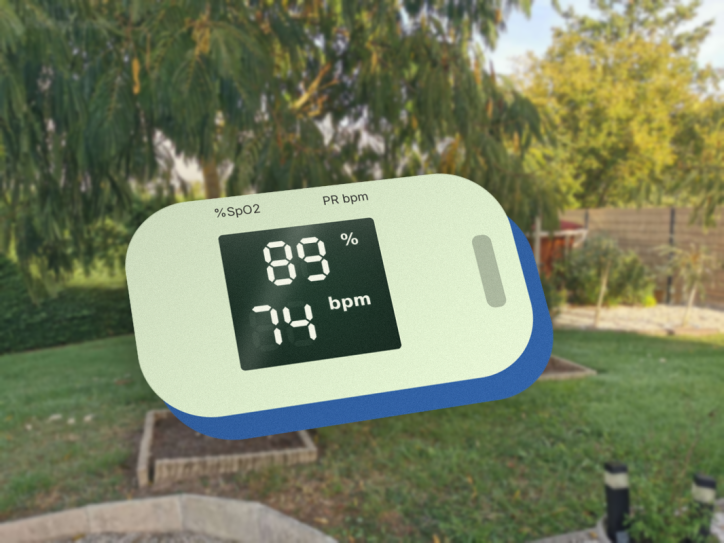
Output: **89** %
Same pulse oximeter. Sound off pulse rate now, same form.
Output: **74** bpm
